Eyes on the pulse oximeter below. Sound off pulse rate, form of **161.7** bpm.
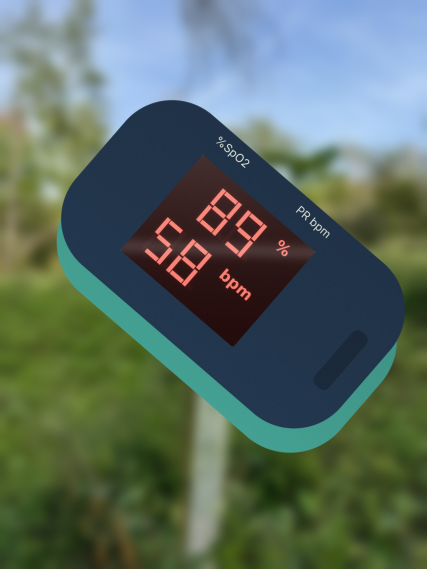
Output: **58** bpm
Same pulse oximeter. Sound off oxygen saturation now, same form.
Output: **89** %
